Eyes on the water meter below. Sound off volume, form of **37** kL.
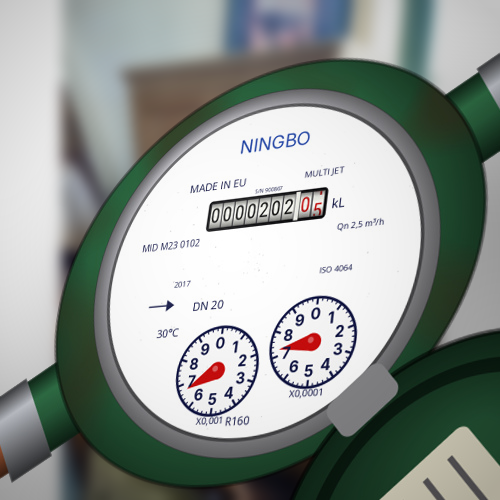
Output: **202.0467** kL
